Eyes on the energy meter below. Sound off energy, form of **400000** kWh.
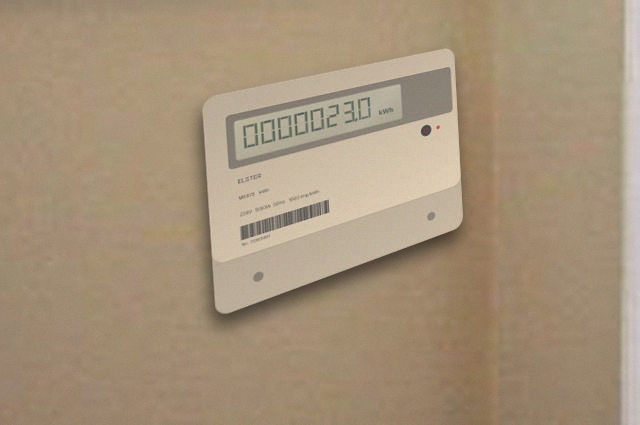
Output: **23.0** kWh
